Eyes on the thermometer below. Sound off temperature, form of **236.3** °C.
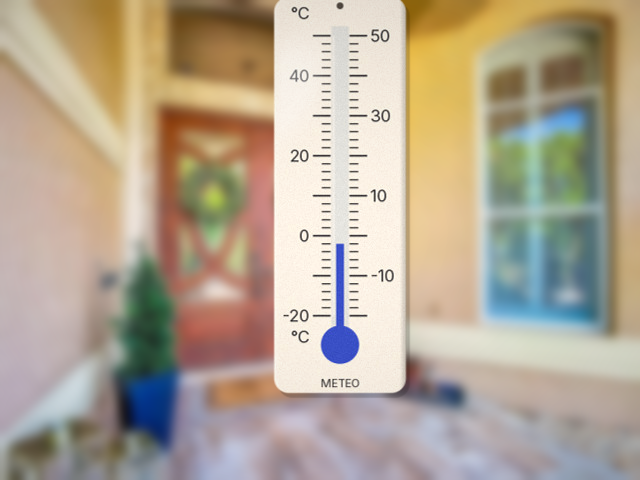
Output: **-2** °C
